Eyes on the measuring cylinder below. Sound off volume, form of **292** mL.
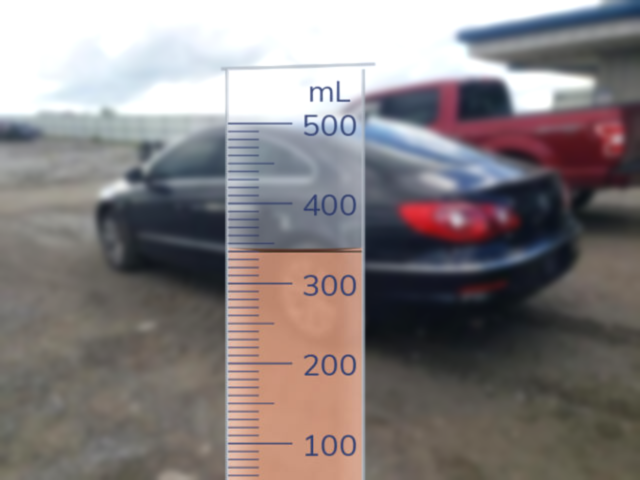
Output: **340** mL
